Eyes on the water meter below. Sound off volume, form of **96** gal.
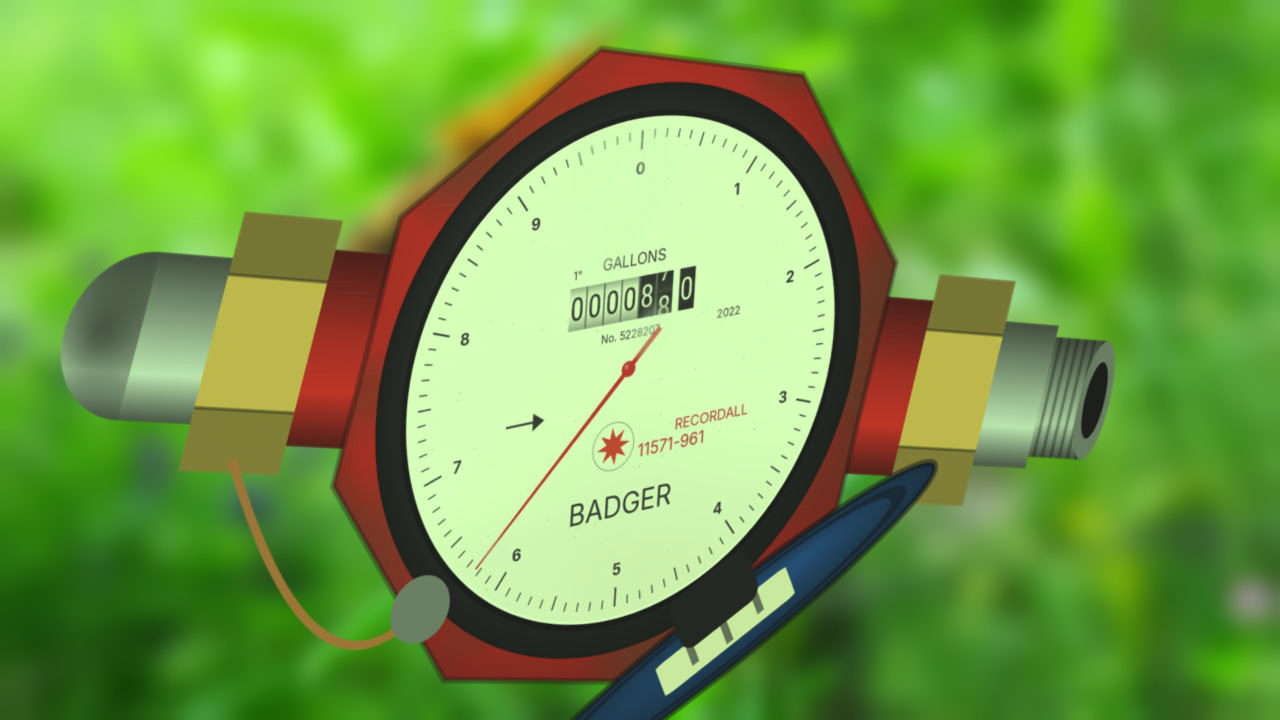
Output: **876.2** gal
